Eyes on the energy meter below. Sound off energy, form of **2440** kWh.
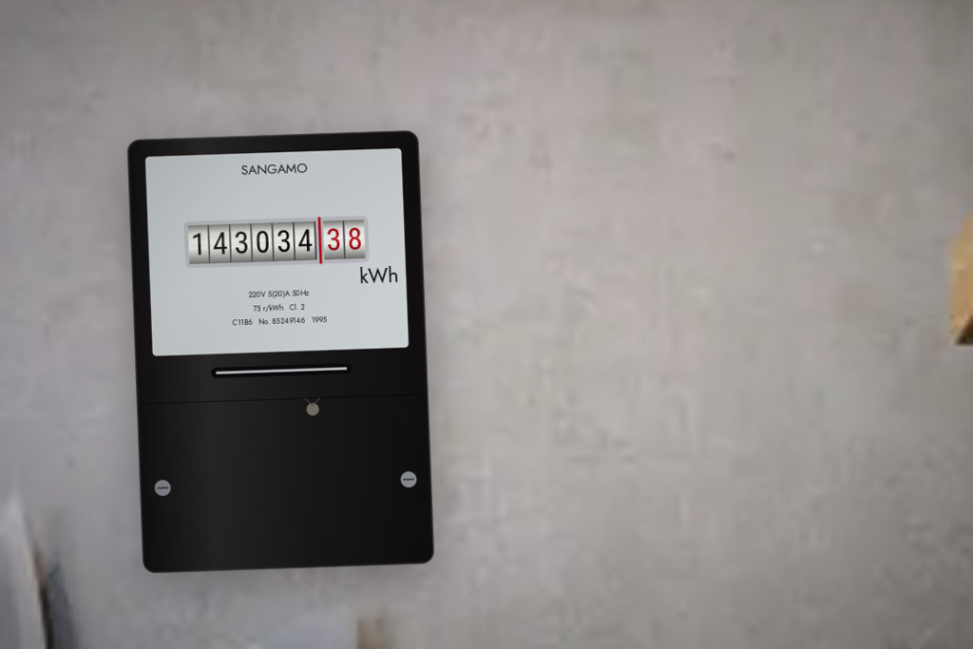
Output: **143034.38** kWh
